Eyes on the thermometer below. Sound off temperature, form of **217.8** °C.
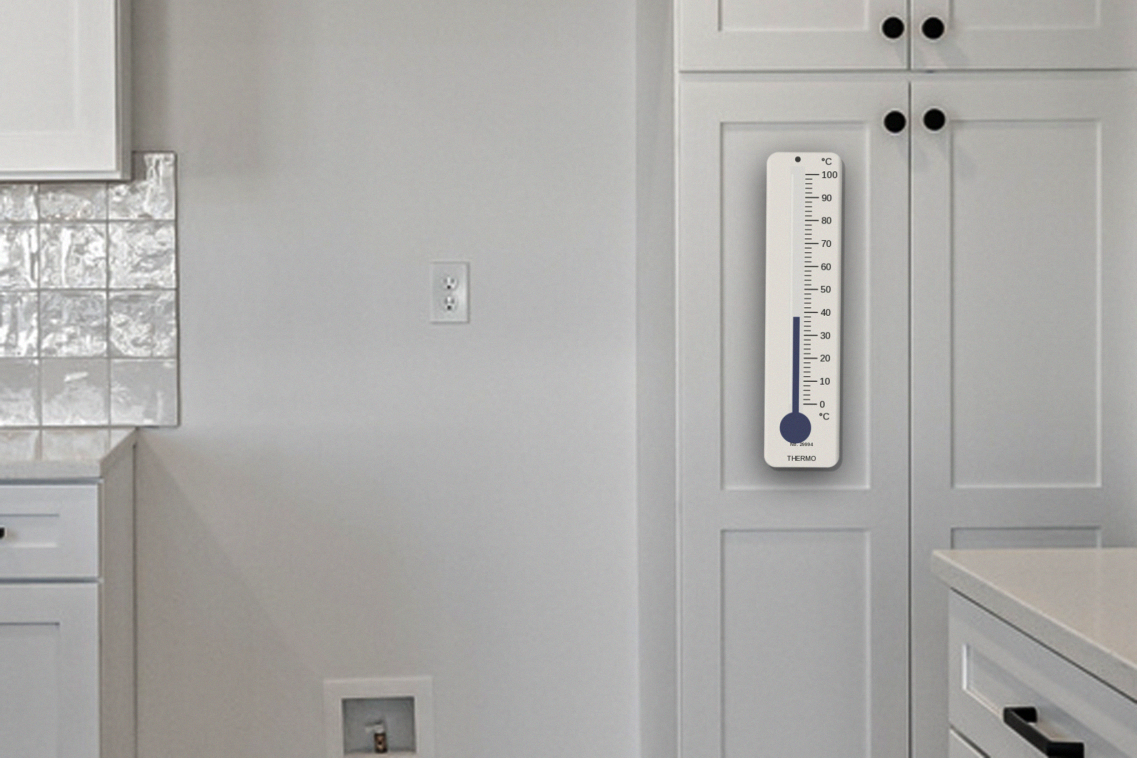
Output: **38** °C
